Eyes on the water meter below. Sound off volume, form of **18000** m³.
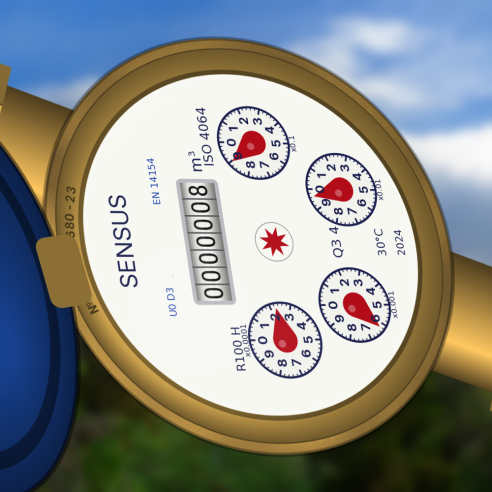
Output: **8.8962** m³
